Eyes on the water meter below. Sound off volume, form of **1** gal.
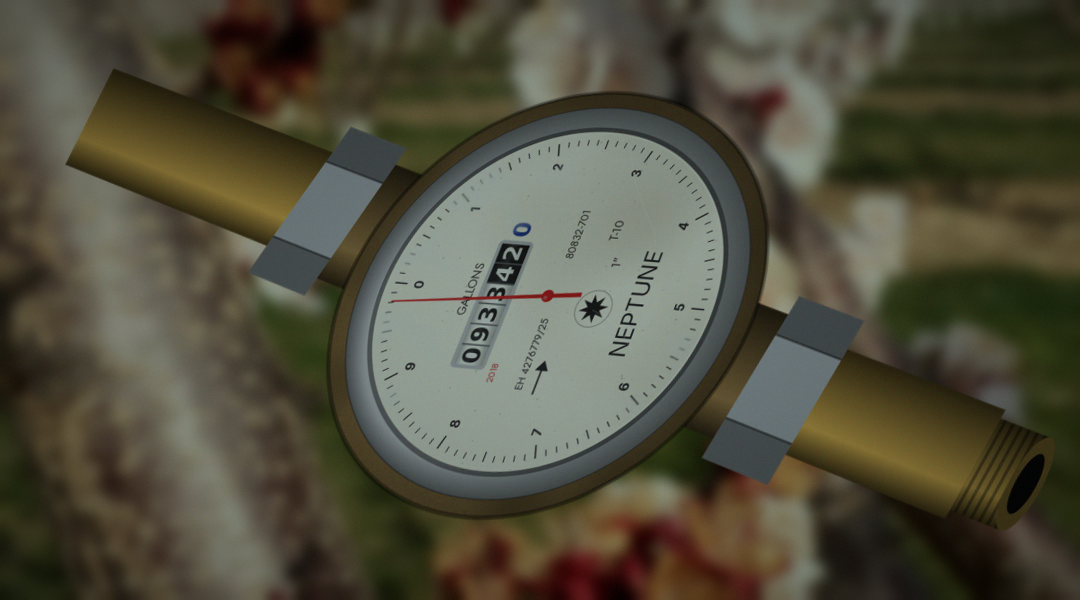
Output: **933419.8** gal
